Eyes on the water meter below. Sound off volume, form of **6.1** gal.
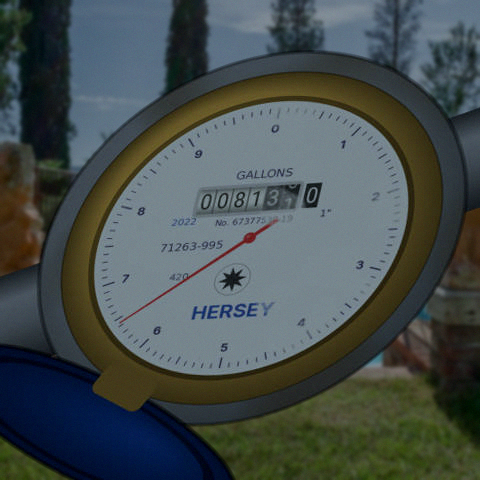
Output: **81306.4** gal
